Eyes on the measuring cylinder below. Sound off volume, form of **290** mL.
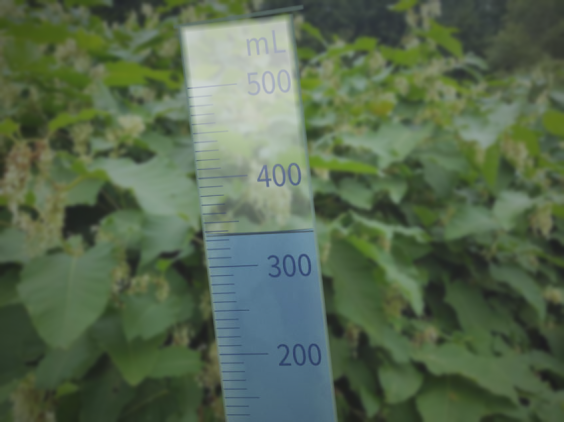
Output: **335** mL
